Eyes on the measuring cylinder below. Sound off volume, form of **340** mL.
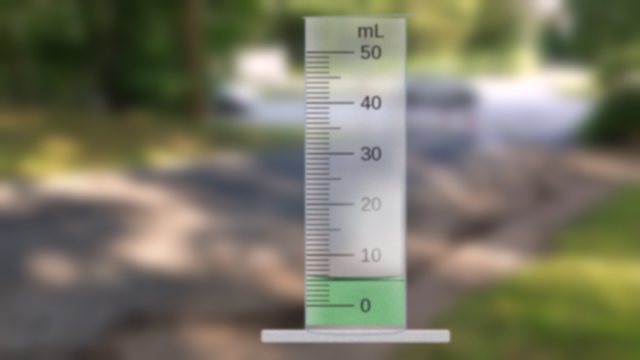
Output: **5** mL
